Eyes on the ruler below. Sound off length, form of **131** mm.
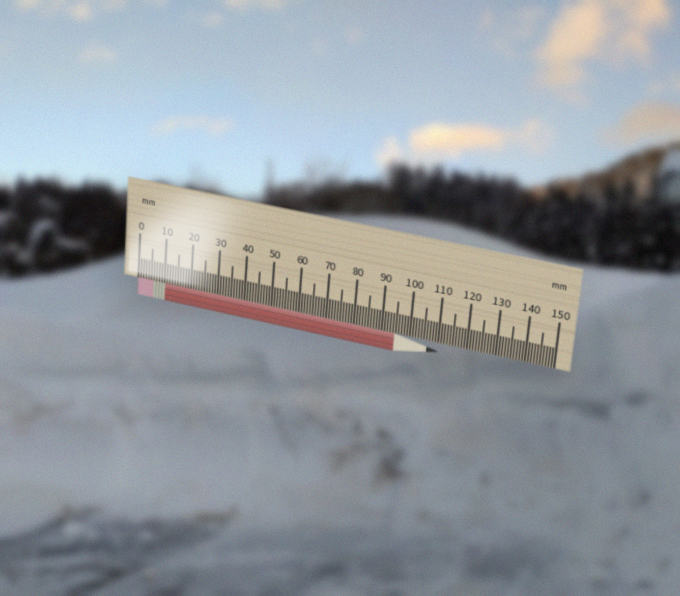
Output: **110** mm
